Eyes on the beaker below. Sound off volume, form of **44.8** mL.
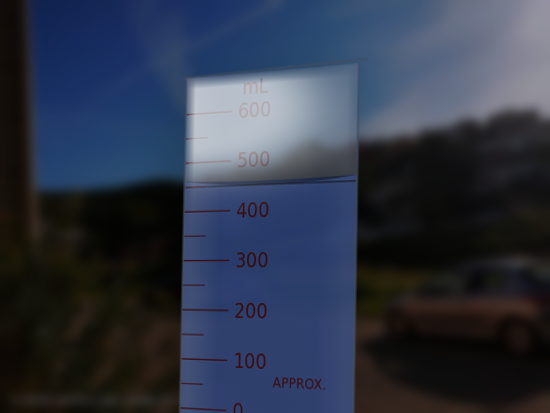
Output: **450** mL
